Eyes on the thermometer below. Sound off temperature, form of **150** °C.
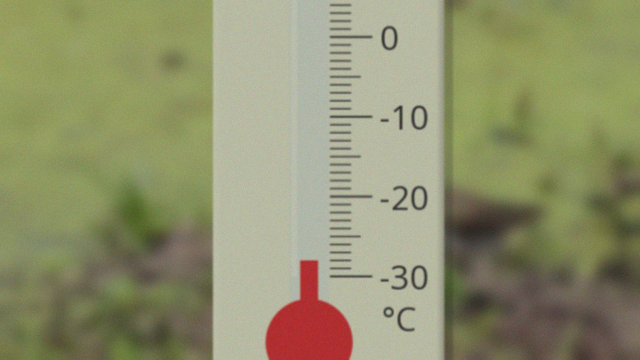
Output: **-28** °C
